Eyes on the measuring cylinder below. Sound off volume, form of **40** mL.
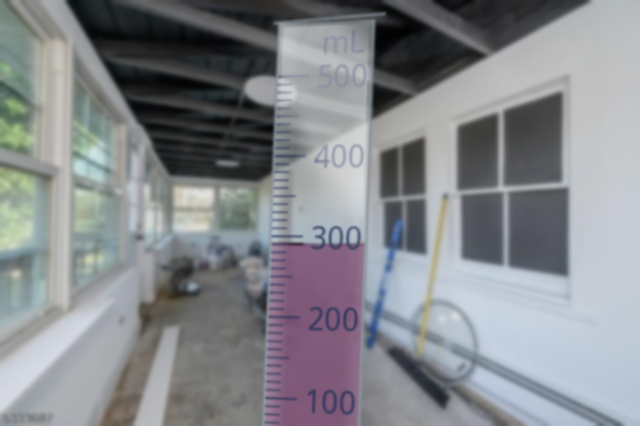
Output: **290** mL
